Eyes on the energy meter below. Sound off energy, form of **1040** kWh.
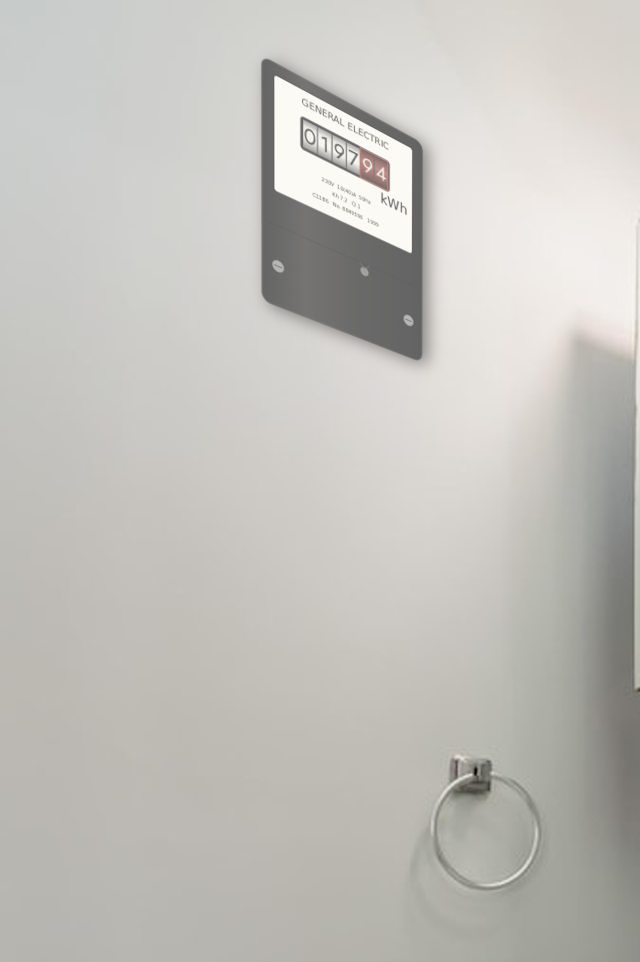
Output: **197.94** kWh
